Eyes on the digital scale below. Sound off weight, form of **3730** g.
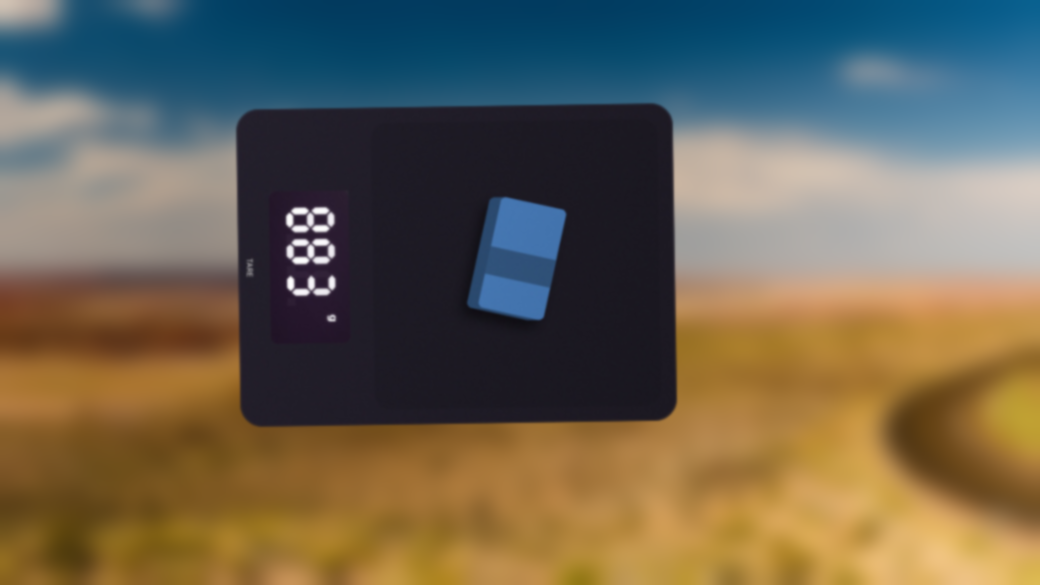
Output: **883** g
